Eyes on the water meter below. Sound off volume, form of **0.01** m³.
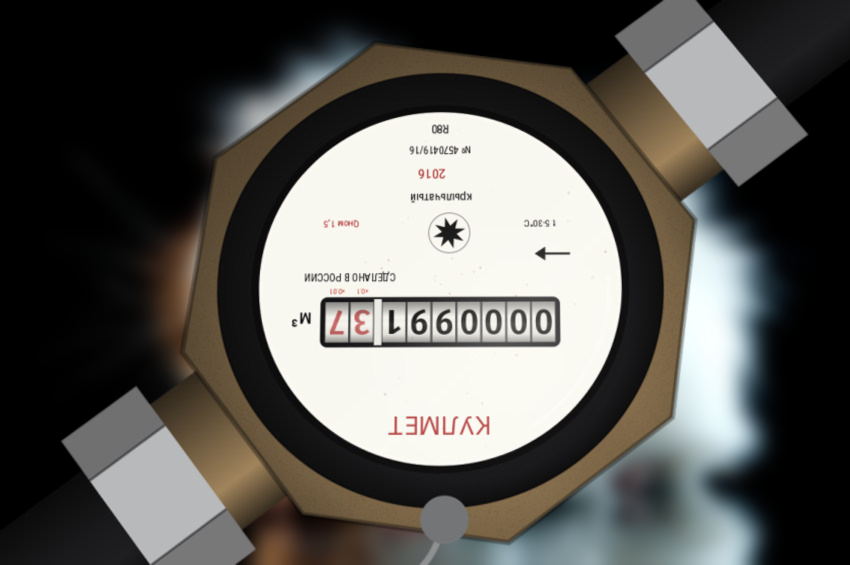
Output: **991.37** m³
